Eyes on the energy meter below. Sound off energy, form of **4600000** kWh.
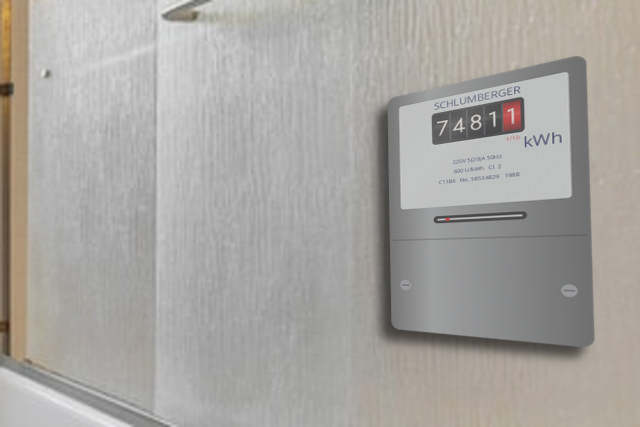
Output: **7481.1** kWh
